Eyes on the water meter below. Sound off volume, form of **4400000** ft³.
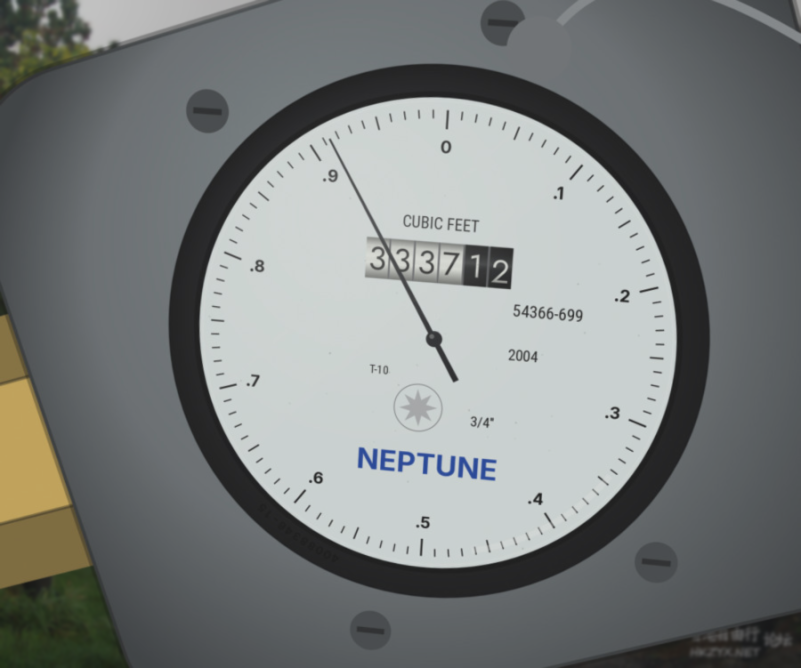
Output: **333711.91** ft³
